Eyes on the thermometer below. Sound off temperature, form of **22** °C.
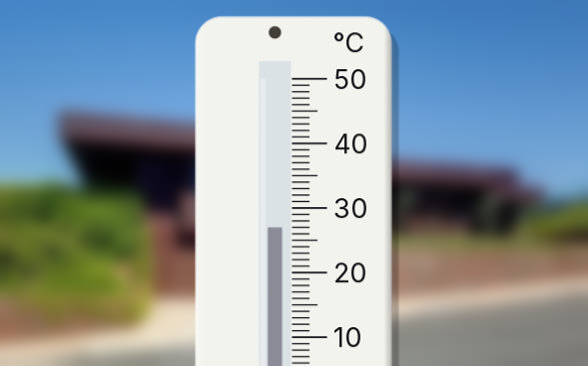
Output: **27** °C
